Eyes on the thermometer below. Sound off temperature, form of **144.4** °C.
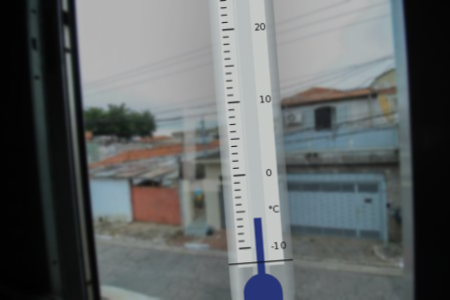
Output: **-6** °C
